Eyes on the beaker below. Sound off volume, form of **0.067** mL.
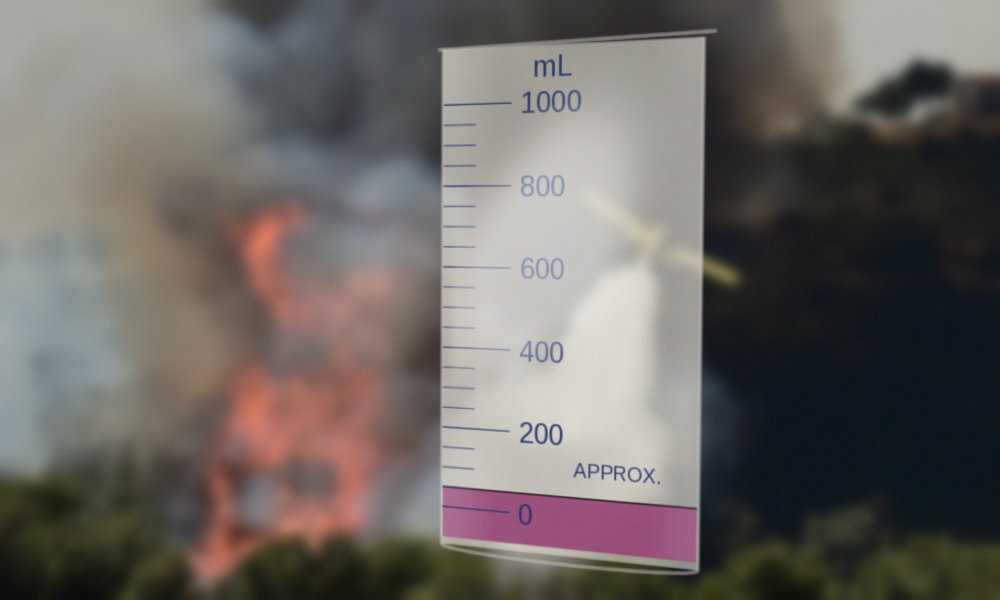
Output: **50** mL
